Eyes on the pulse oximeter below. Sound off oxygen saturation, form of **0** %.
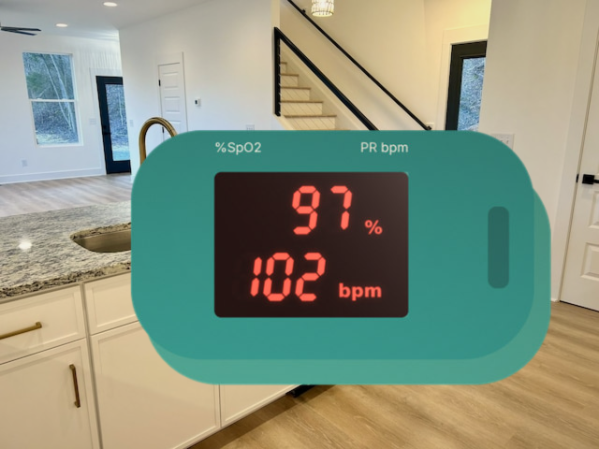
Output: **97** %
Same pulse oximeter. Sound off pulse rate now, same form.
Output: **102** bpm
